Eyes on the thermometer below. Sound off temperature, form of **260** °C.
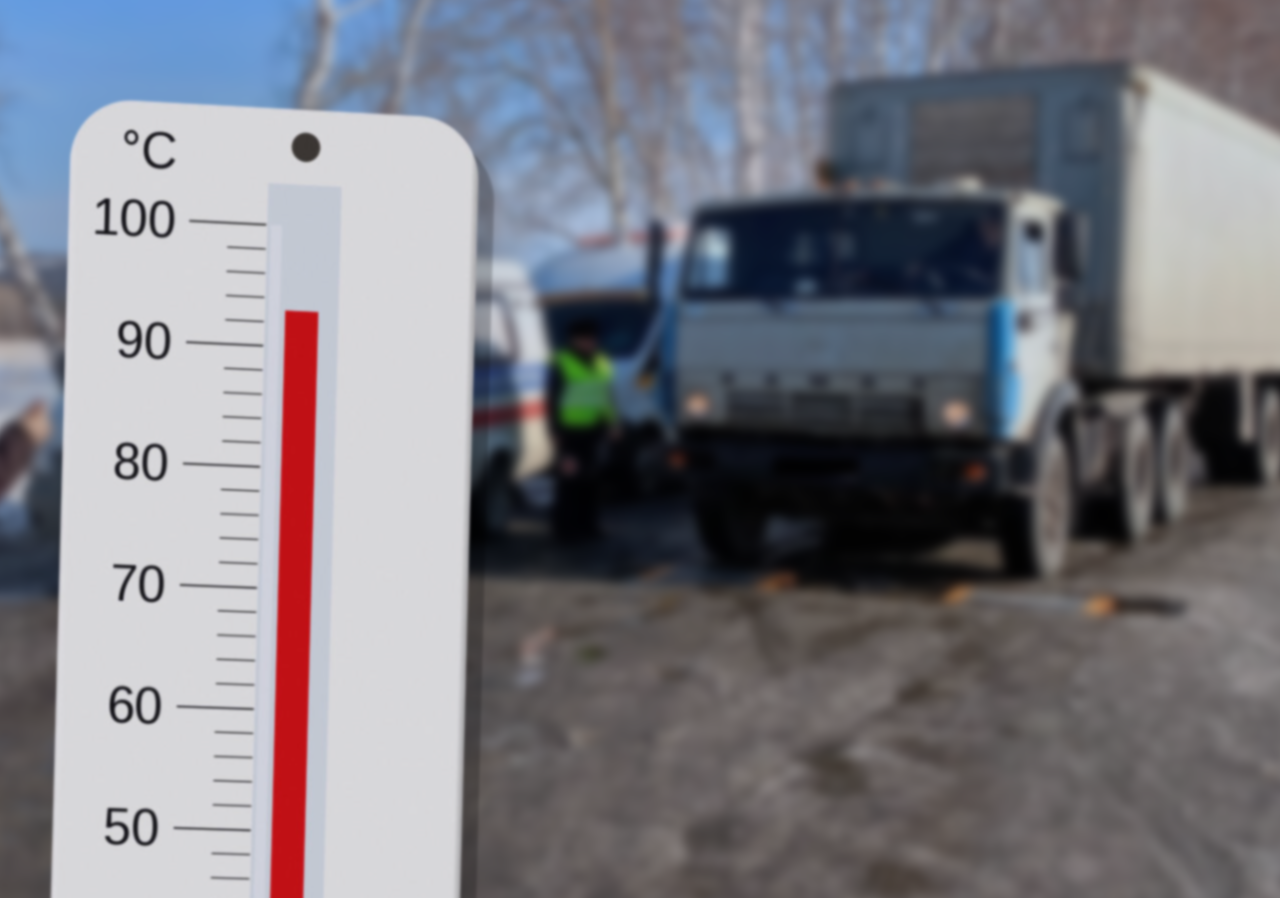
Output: **93** °C
